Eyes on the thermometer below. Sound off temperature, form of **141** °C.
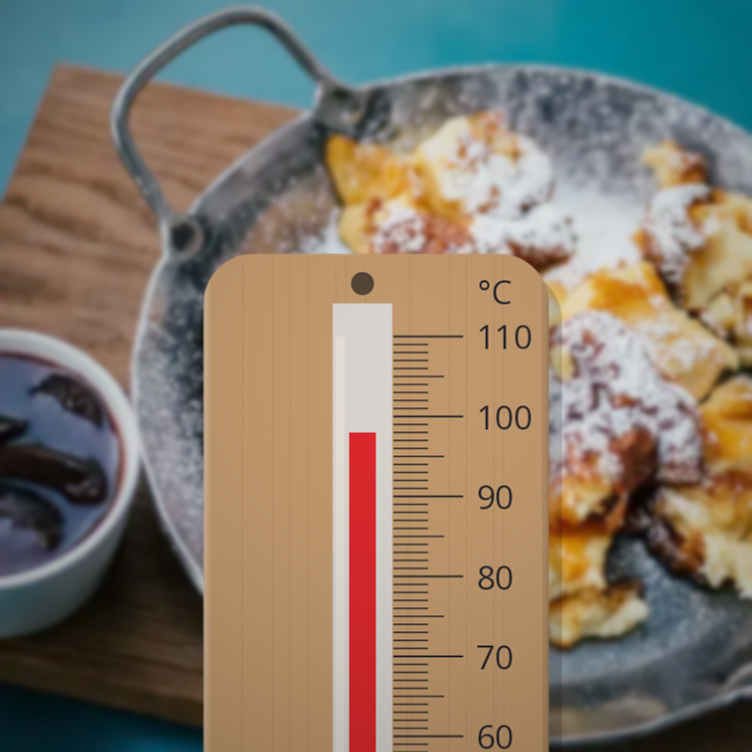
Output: **98** °C
